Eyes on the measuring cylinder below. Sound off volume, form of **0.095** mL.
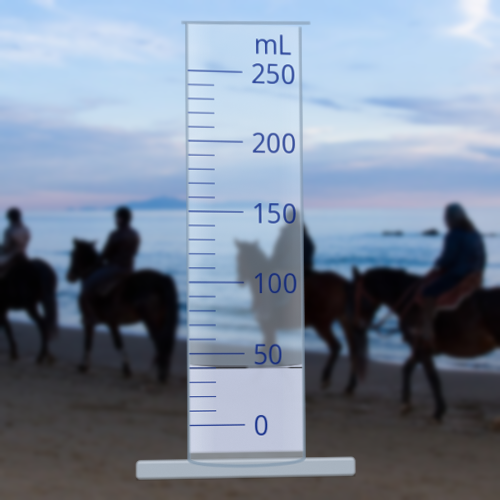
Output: **40** mL
